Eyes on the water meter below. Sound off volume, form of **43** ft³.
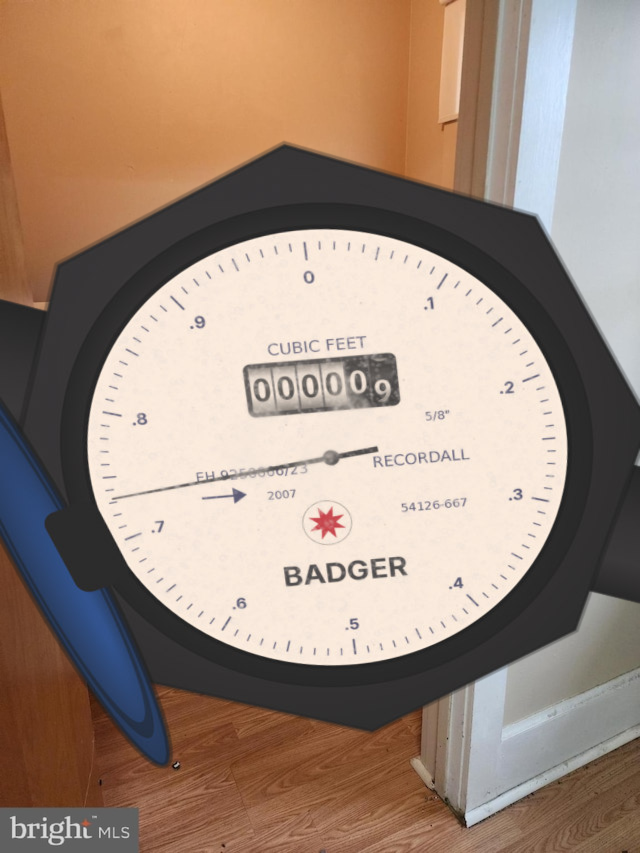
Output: **8.73** ft³
